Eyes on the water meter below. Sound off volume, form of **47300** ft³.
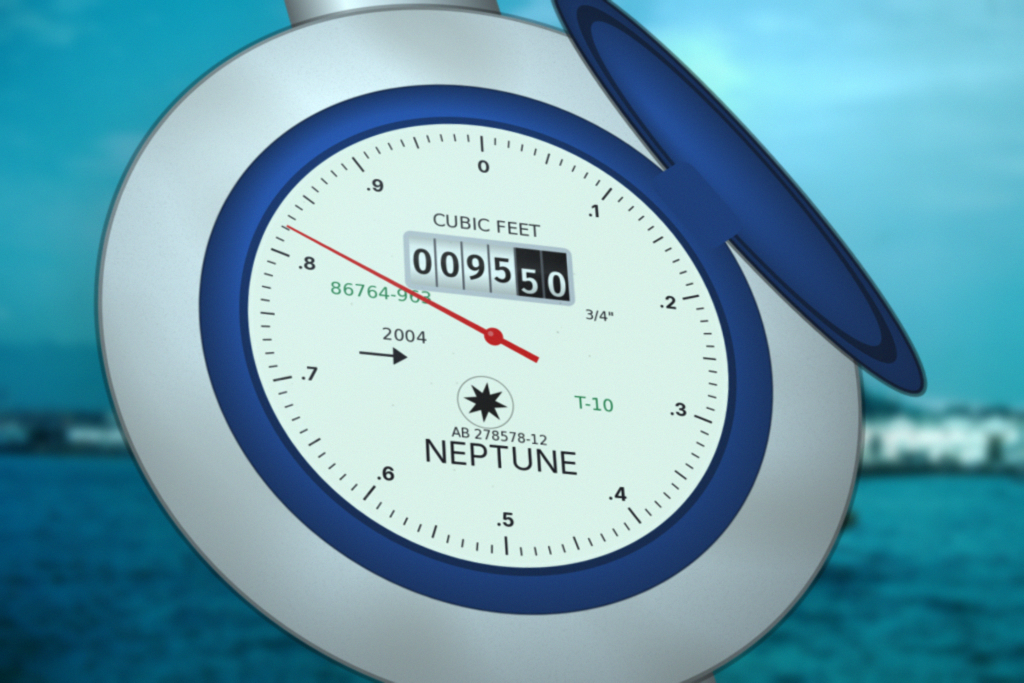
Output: **9549.82** ft³
